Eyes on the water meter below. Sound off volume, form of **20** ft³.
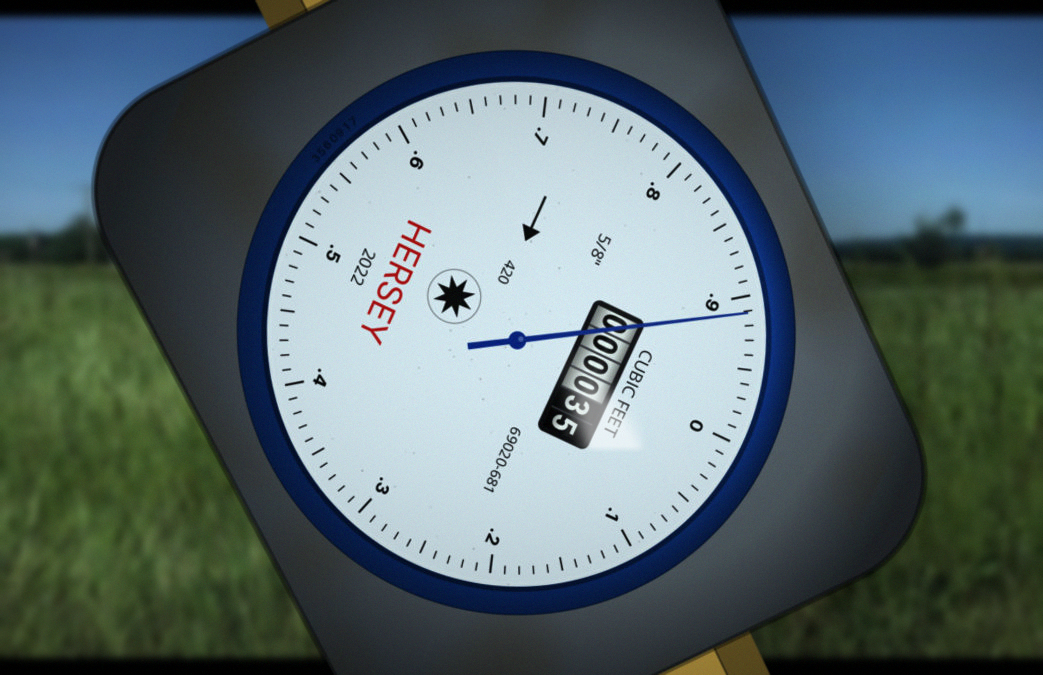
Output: **34.91** ft³
